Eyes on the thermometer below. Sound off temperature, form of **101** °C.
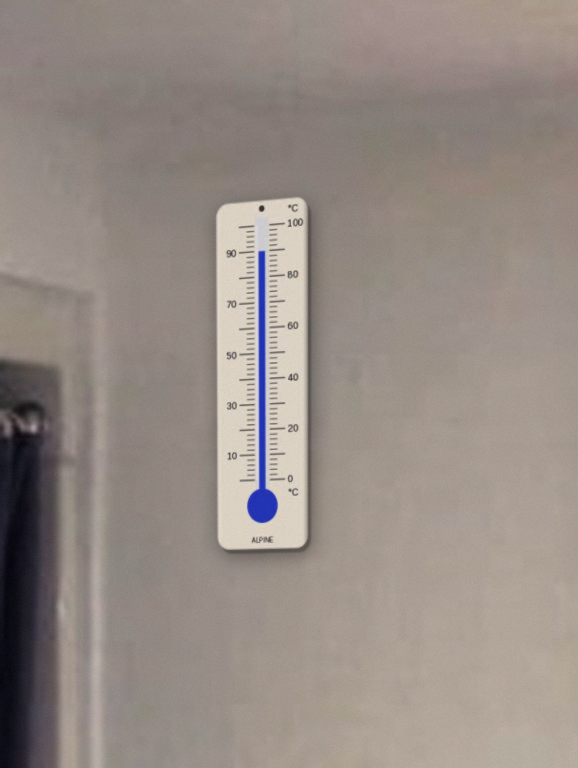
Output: **90** °C
